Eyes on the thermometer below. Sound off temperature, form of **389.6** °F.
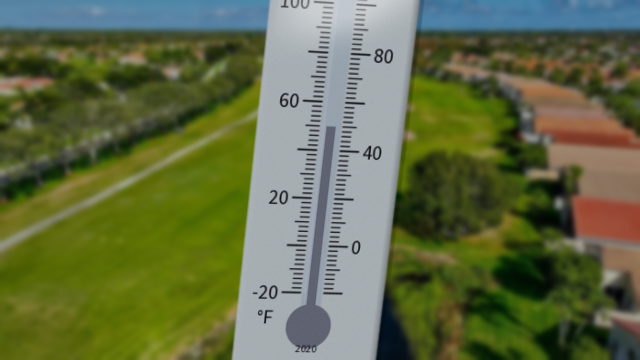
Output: **50** °F
